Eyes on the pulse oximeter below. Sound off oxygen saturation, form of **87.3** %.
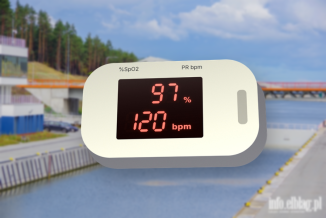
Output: **97** %
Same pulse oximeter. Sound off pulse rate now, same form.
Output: **120** bpm
